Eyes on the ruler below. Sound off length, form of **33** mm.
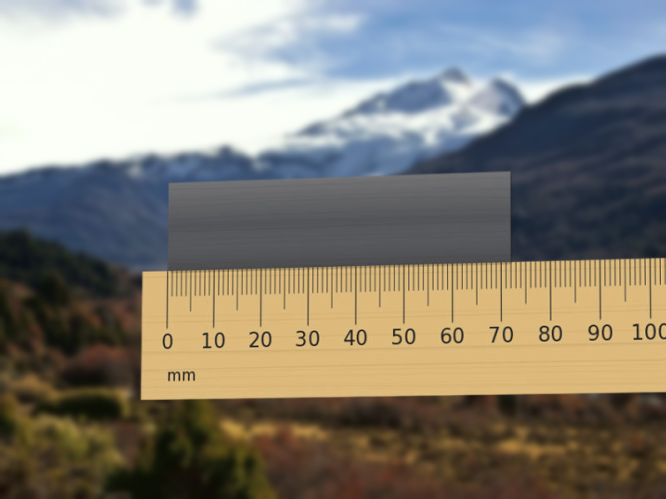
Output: **72** mm
